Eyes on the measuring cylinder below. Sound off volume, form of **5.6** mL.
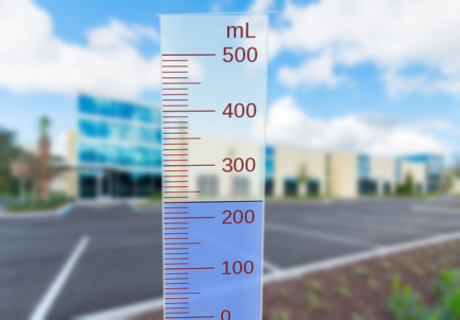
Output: **230** mL
